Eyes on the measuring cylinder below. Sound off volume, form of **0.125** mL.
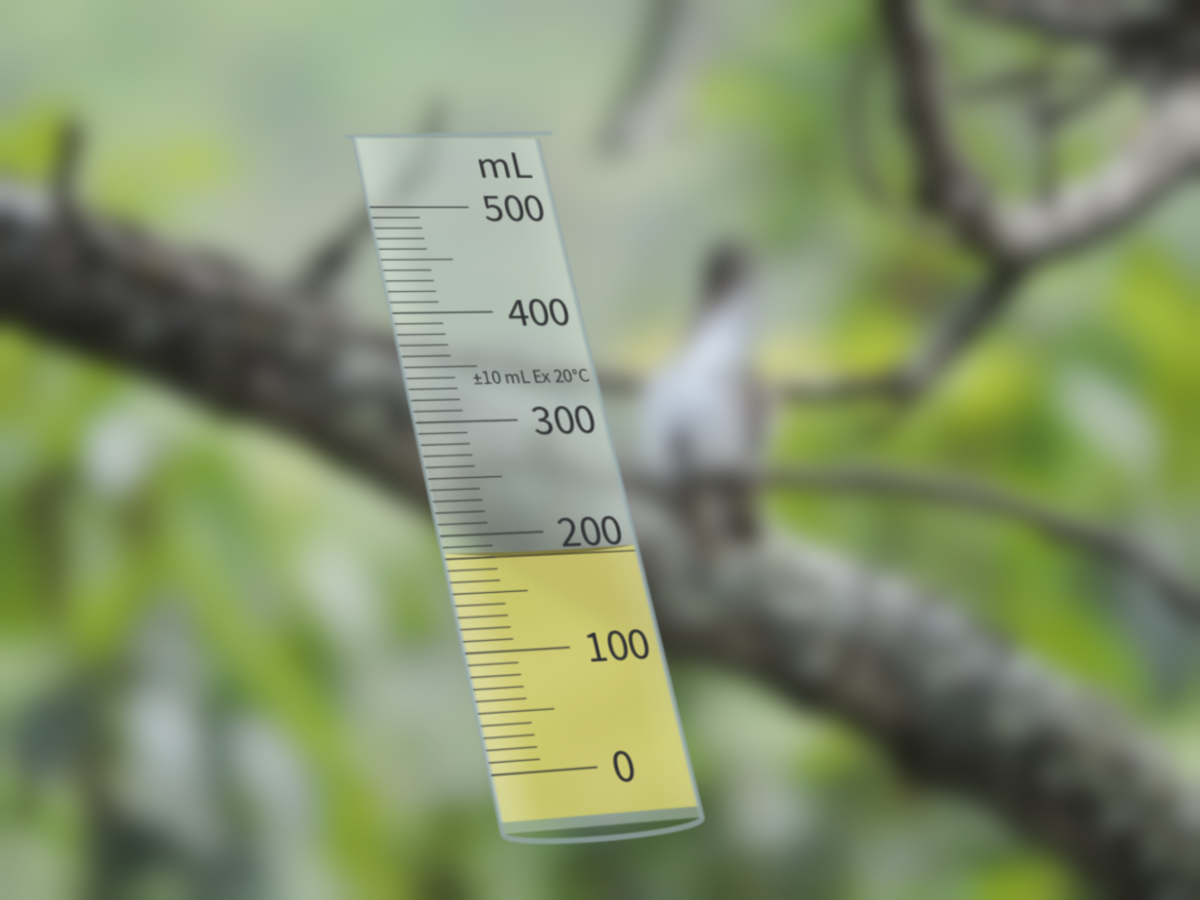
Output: **180** mL
